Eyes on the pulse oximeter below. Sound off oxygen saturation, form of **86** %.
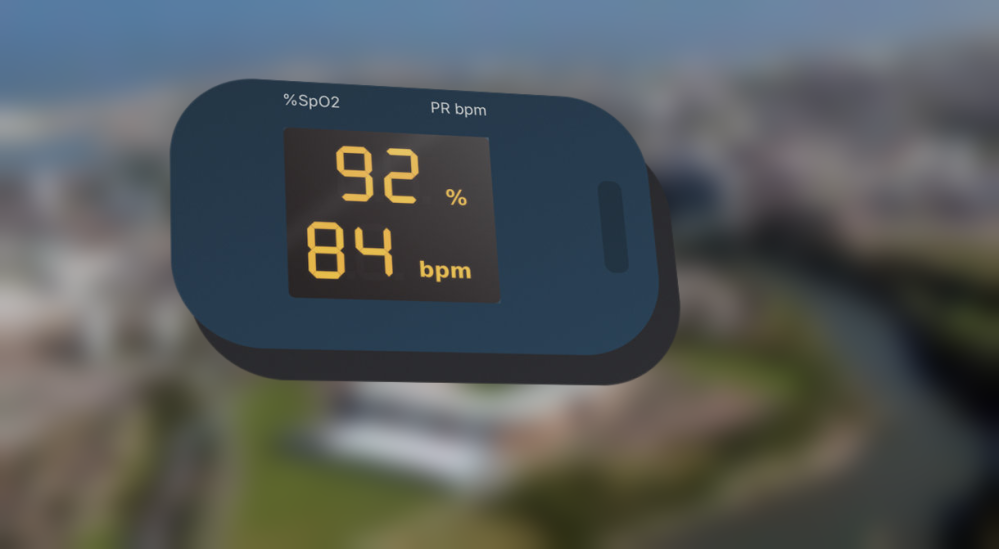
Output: **92** %
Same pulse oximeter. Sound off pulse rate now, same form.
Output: **84** bpm
